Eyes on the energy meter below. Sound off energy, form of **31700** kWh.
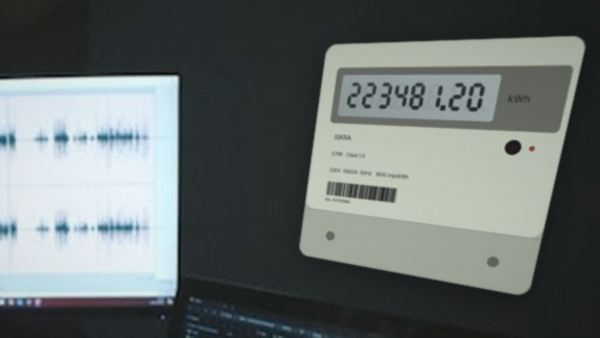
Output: **223481.20** kWh
